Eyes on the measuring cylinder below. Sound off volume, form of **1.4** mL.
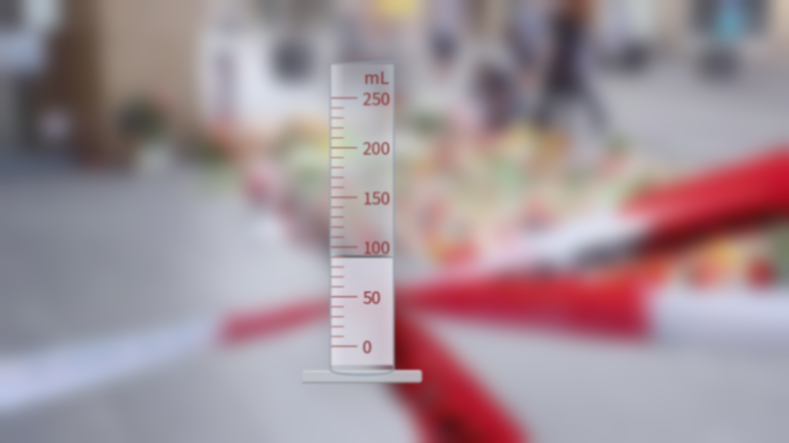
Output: **90** mL
